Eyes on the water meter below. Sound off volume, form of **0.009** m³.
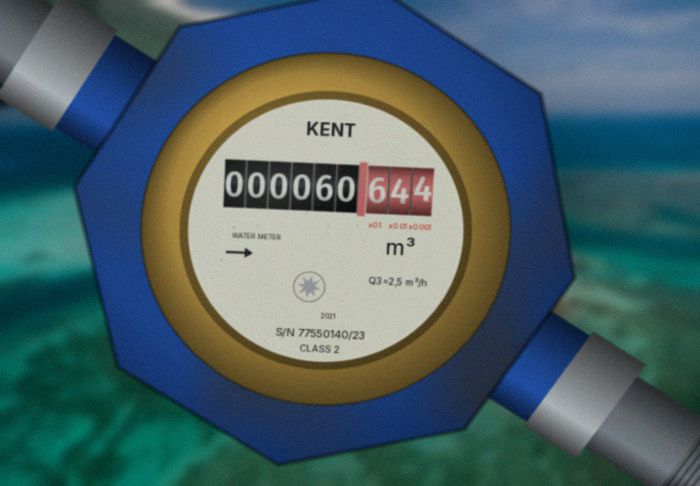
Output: **60.644** m³
